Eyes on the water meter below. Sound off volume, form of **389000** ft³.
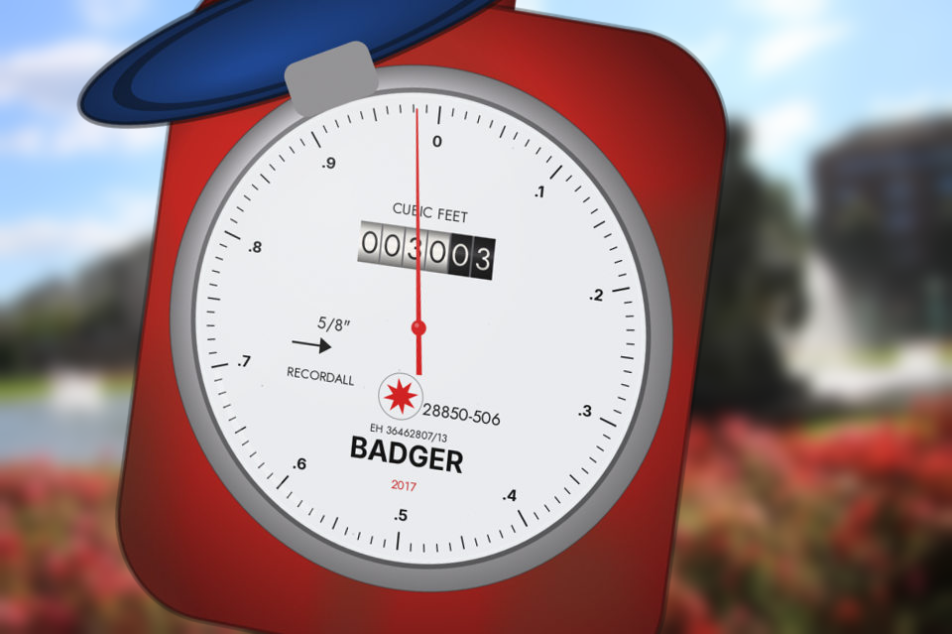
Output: **3002.98** ft³
